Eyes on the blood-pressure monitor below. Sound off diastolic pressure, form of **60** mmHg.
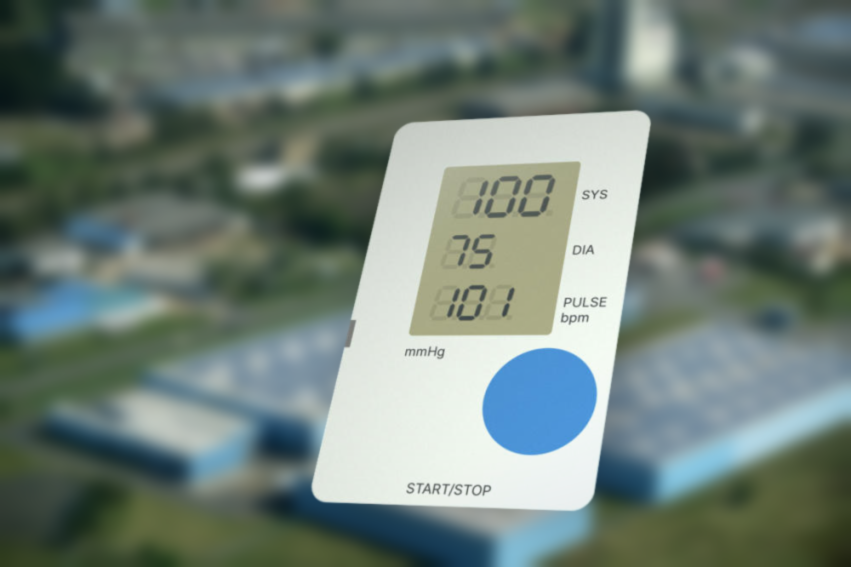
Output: **75** mmHg
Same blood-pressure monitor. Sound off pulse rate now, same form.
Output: **101** bpm
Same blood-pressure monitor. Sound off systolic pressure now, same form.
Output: **100** mmHg
